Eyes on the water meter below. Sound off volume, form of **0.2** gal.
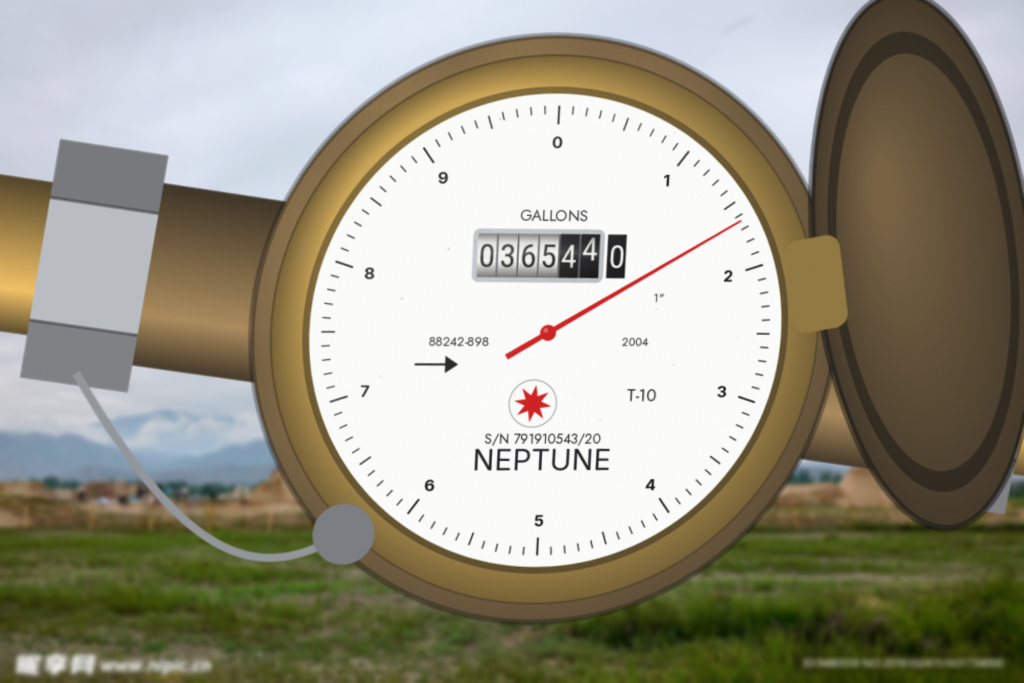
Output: **365441.6** gal
